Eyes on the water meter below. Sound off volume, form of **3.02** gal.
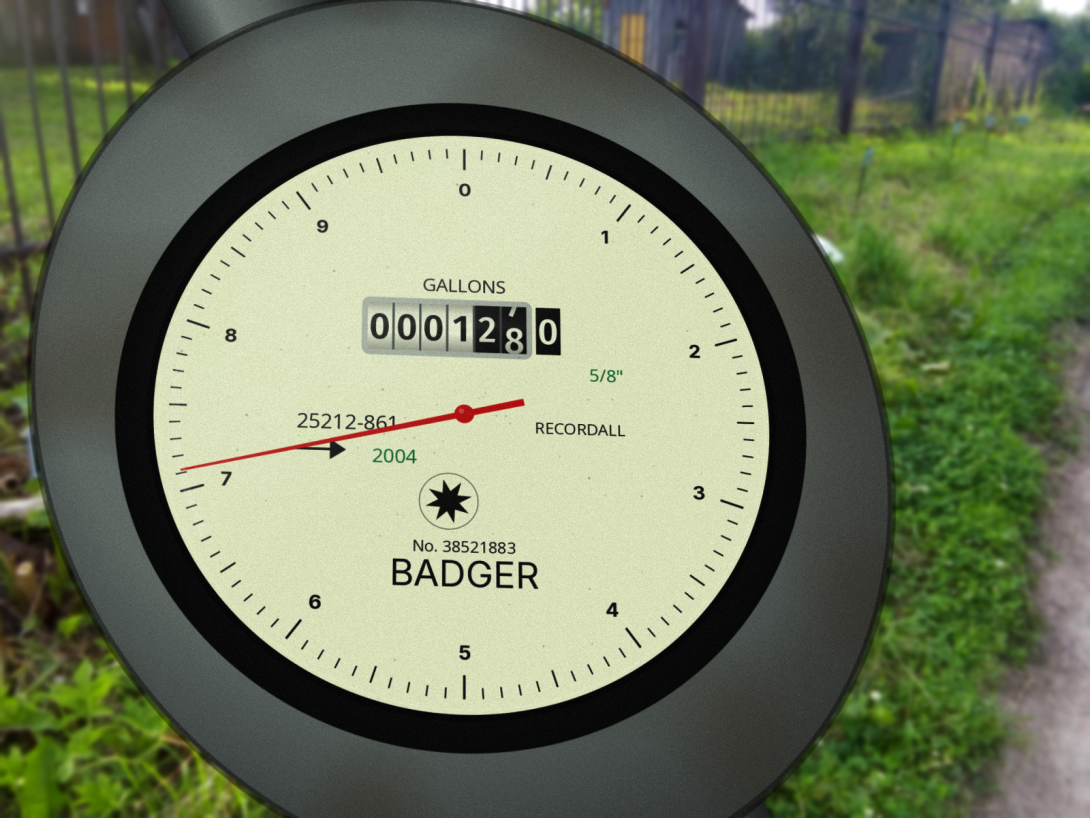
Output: **1277.1** gal
